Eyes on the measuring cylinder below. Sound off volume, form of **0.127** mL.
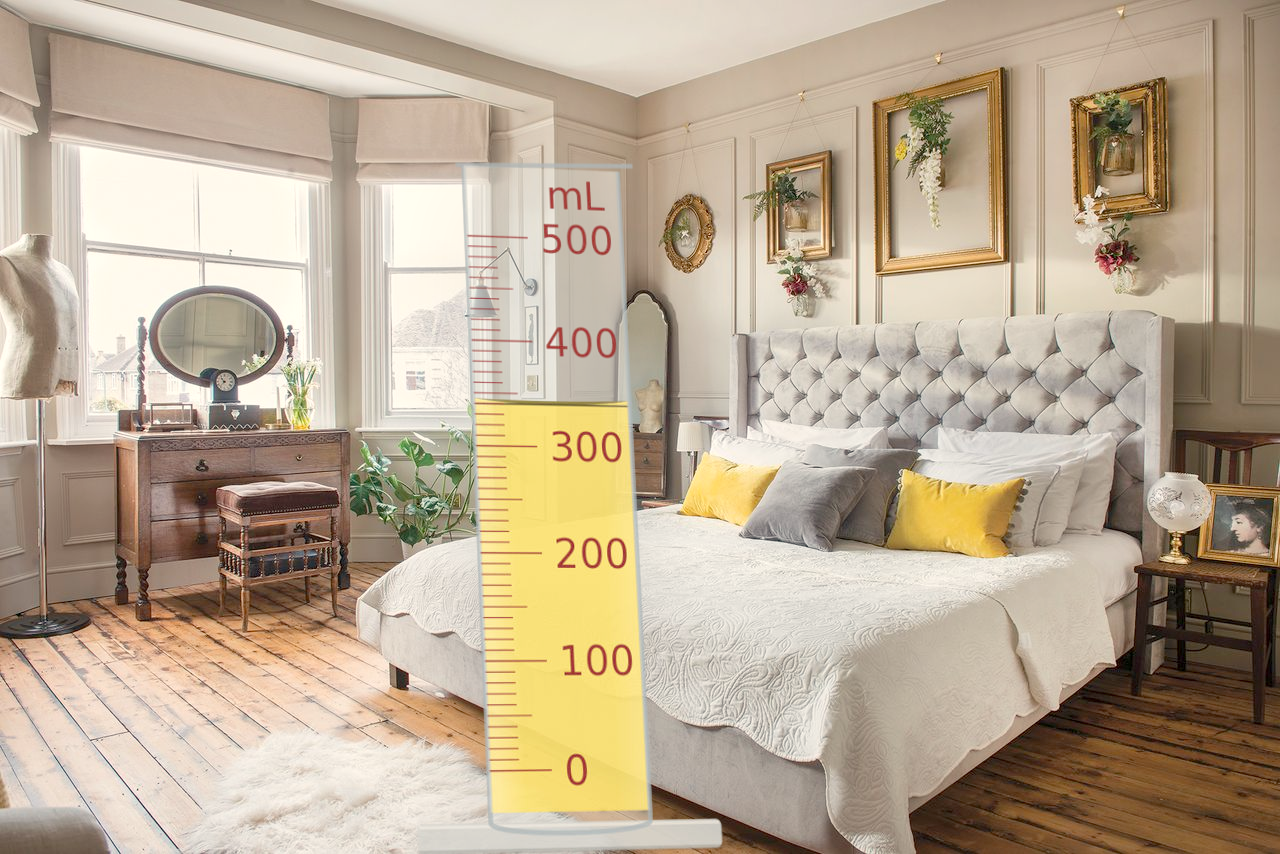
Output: **340** mL
